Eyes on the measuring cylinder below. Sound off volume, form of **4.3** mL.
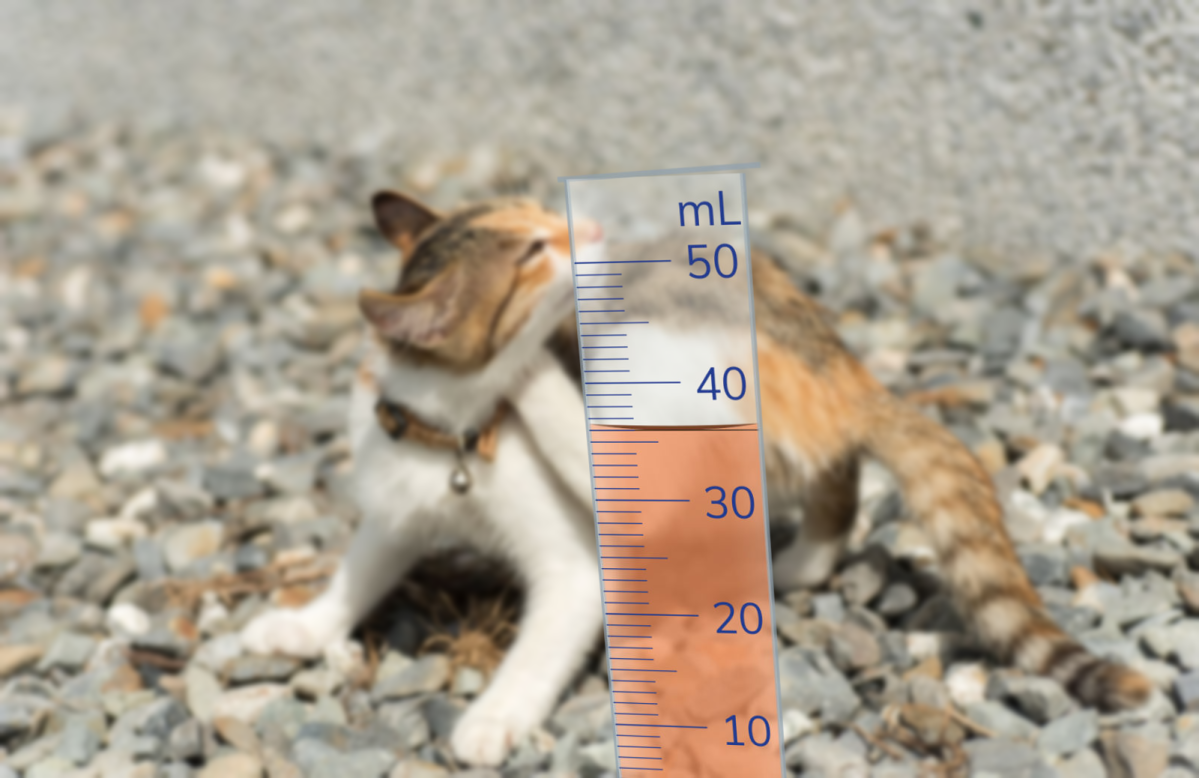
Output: **36** mL
